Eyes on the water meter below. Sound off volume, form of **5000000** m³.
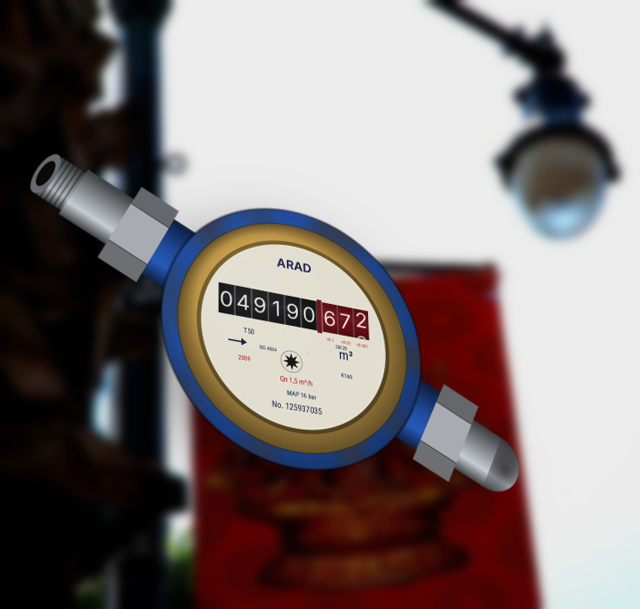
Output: **49190.672** m³
